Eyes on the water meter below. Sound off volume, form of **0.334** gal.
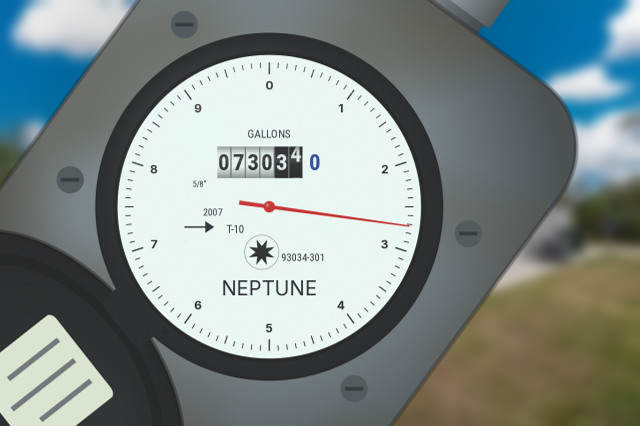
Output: **730342.7** gal
